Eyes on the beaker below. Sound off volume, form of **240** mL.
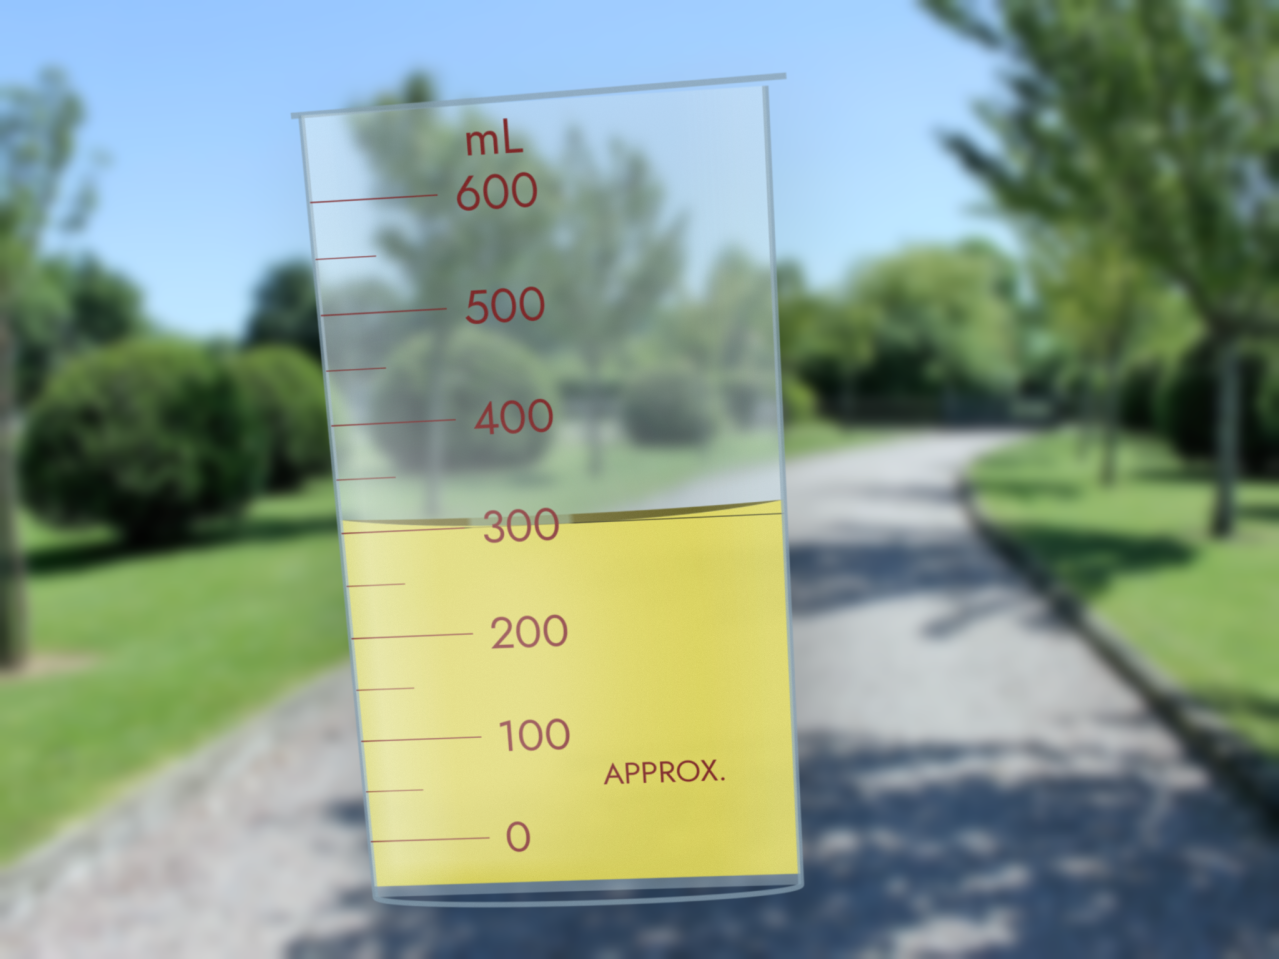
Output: **300** mL
